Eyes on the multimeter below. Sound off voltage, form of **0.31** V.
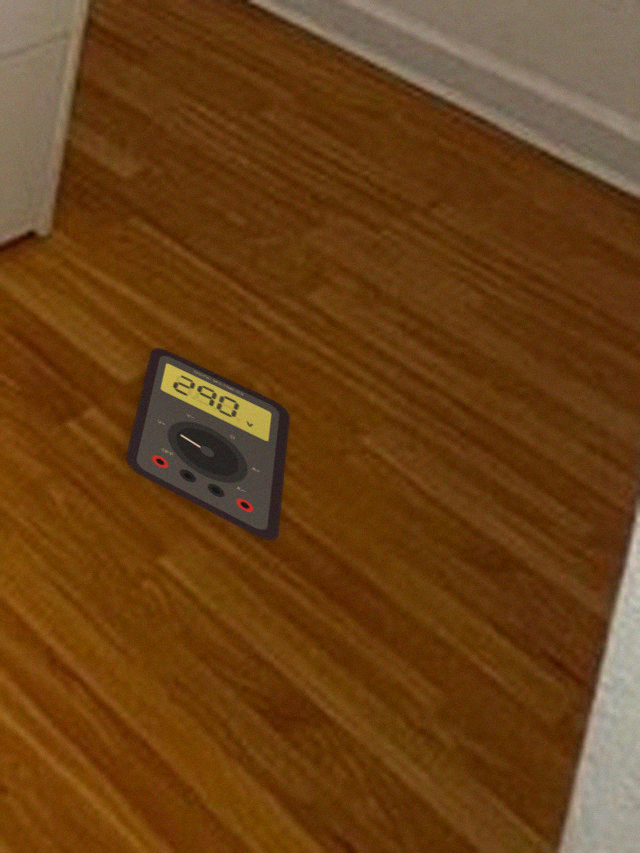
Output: **290** V
